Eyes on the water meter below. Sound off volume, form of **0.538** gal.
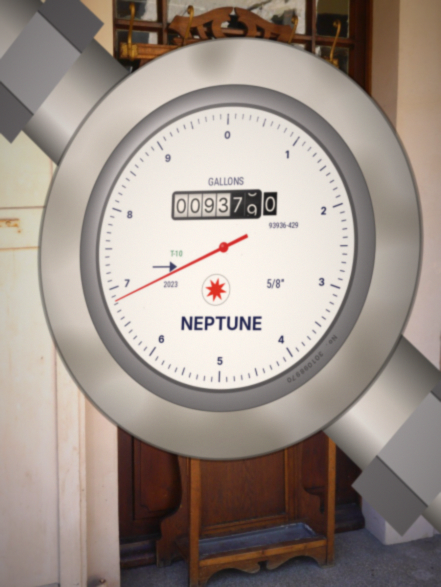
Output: **93786.8** gal
